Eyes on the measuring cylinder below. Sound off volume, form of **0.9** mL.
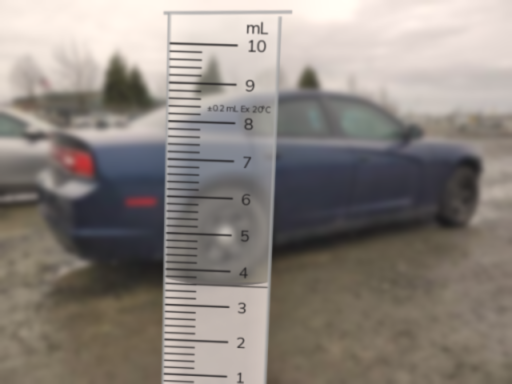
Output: **3.6** mL
